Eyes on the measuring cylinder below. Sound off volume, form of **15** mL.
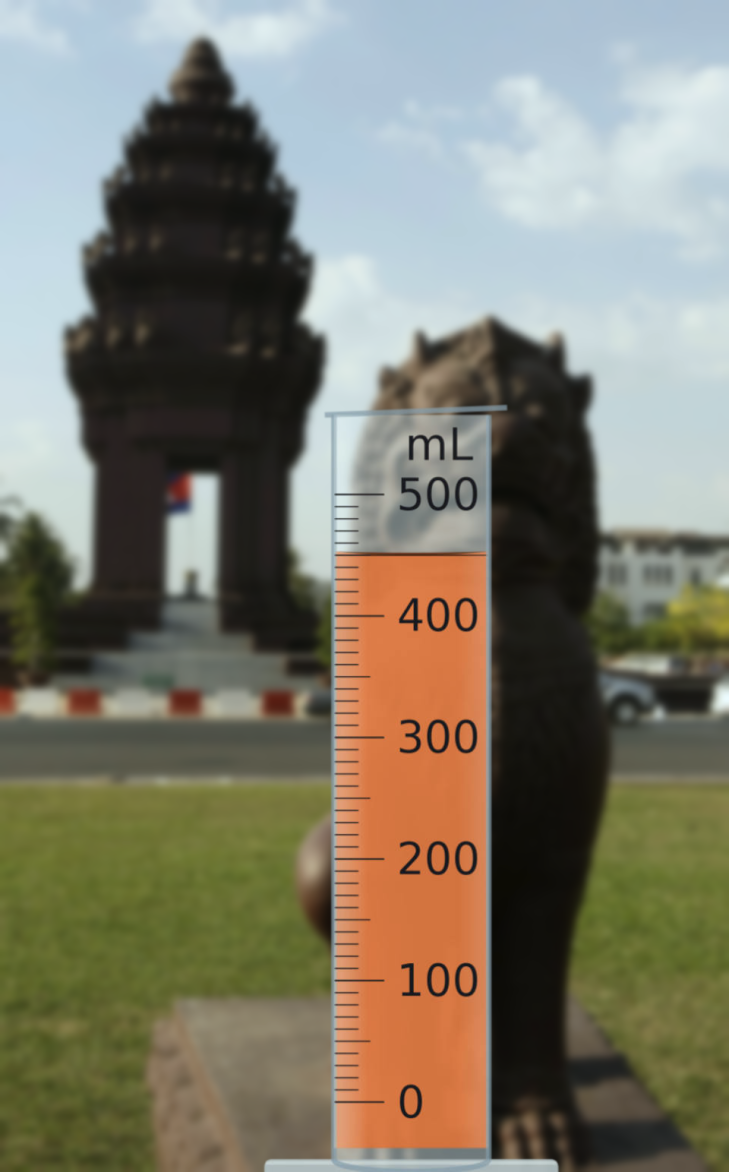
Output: **450** mL
